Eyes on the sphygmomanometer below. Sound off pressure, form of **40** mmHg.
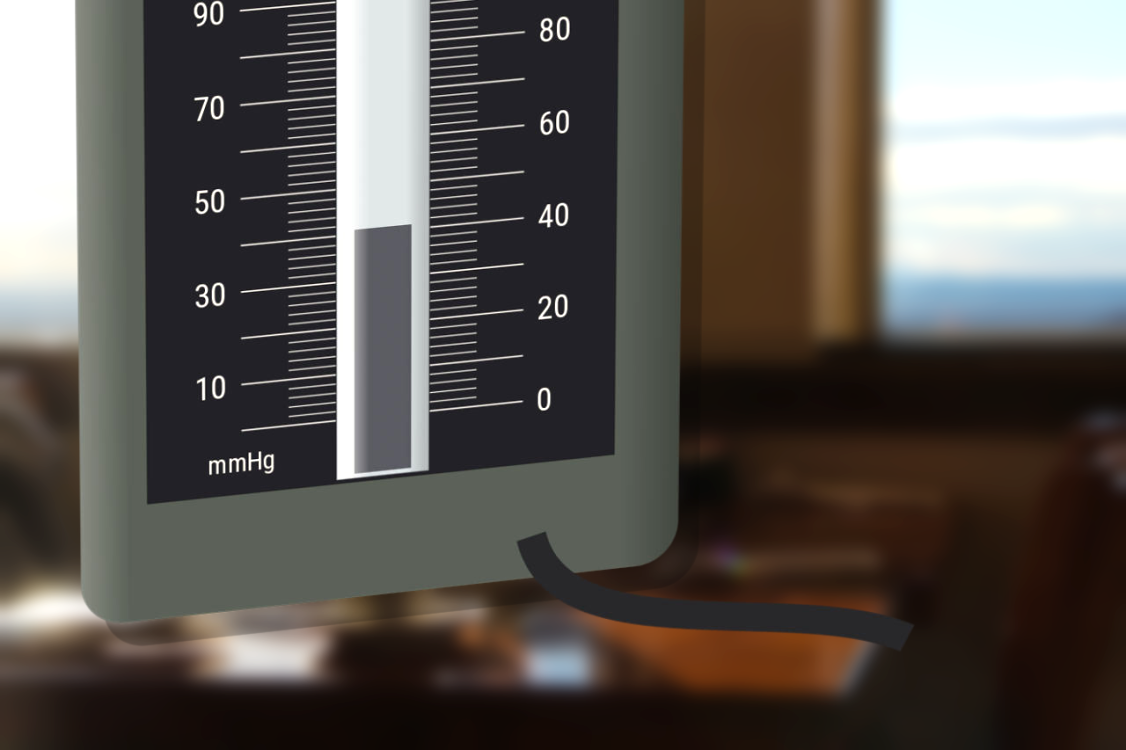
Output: **41** mmHg
